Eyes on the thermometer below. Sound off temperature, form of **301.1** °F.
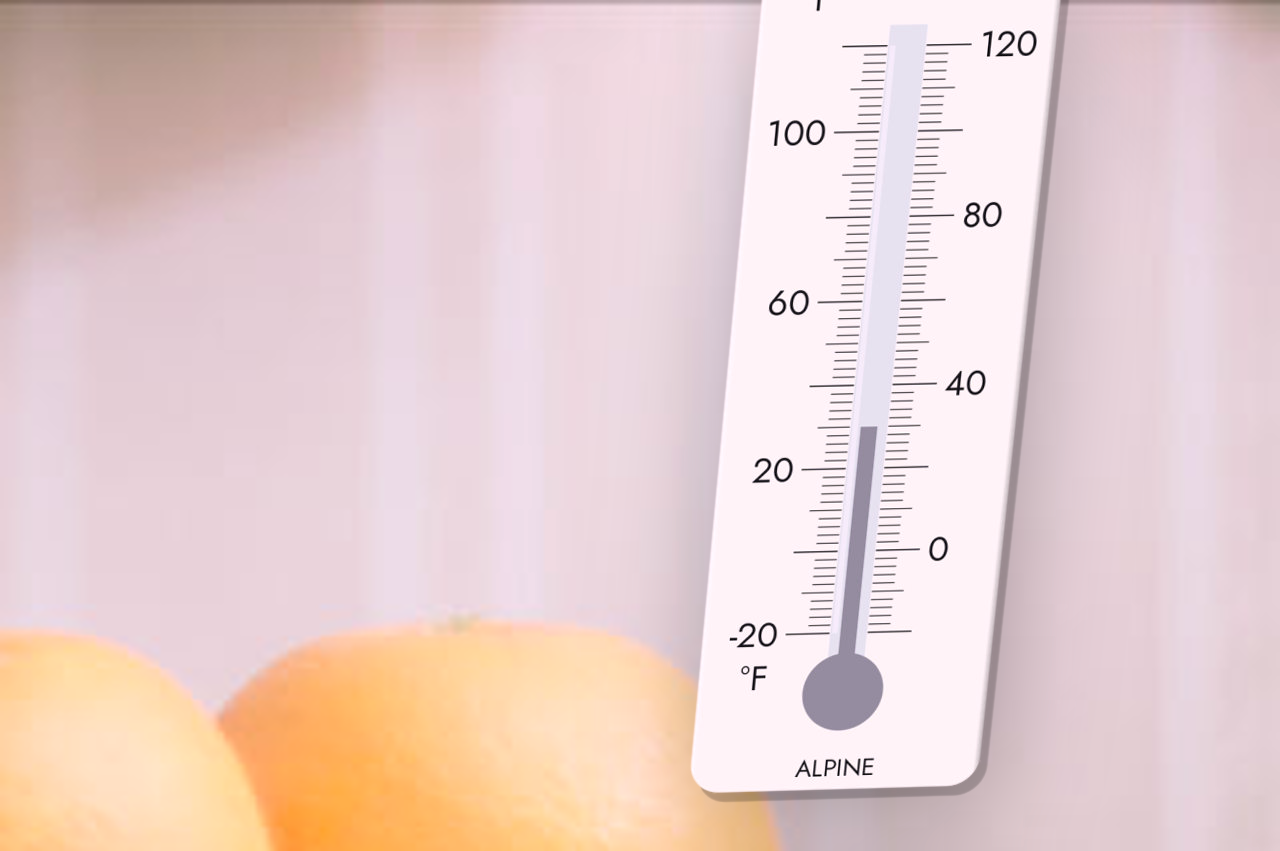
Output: **30** °F
